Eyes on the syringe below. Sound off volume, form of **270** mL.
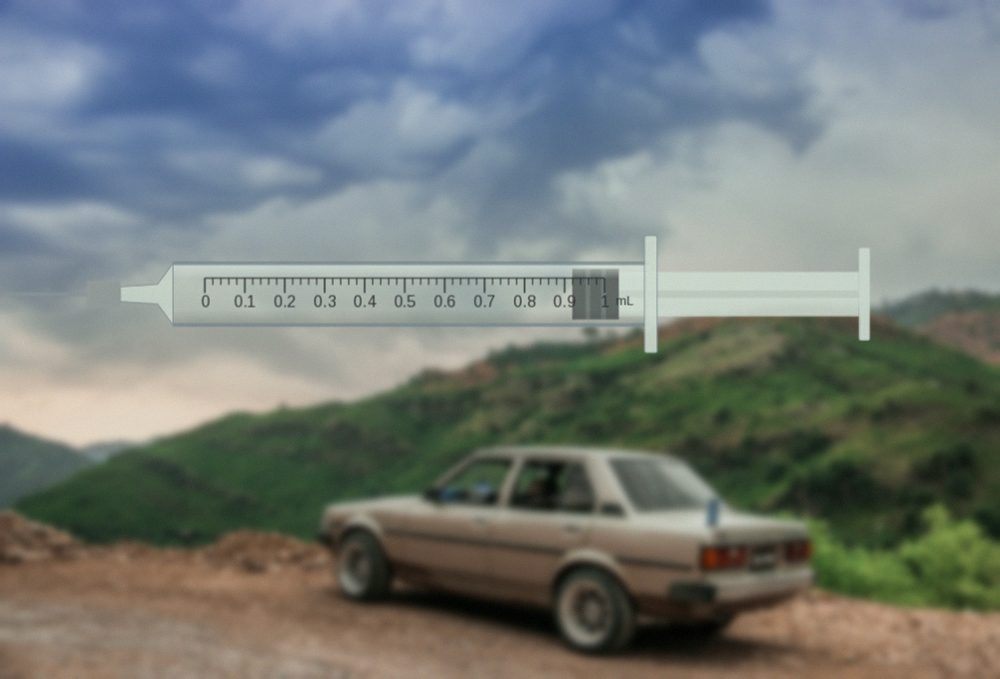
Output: **0.92** mL
